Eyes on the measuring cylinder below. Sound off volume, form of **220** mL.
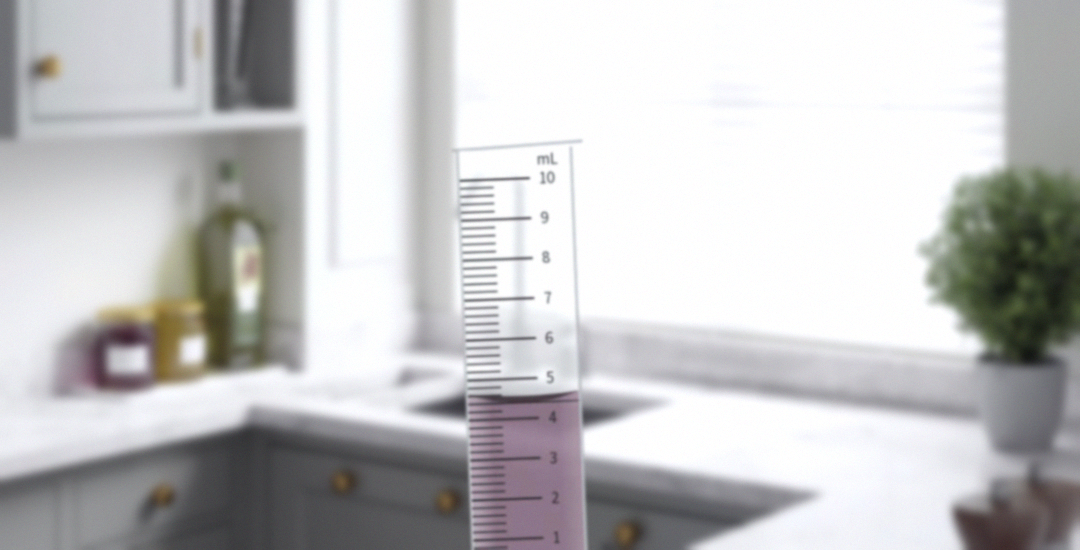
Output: **4.4** mL
